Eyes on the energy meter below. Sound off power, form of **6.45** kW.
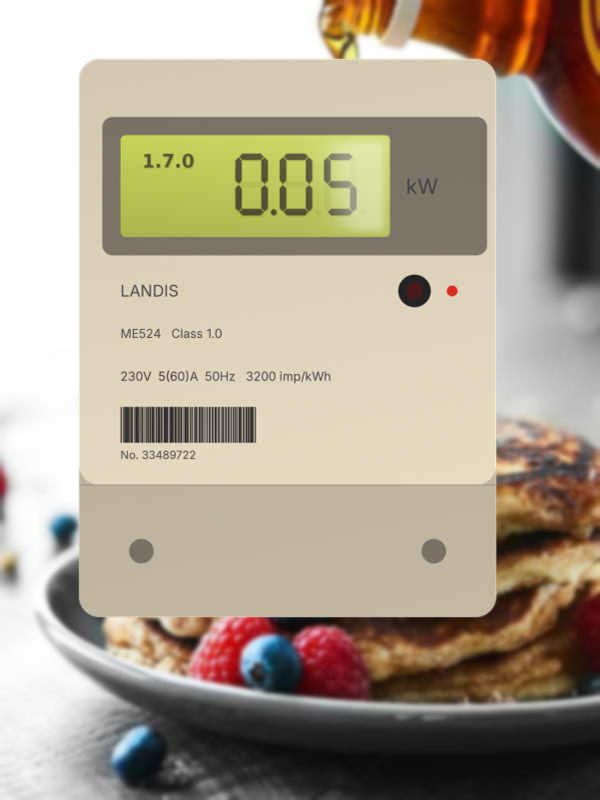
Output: **0.05** kW
